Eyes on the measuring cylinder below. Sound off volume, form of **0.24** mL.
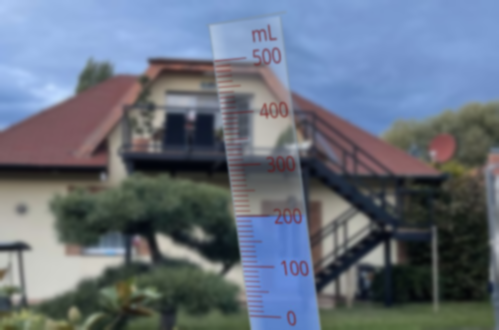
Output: **200** mL
